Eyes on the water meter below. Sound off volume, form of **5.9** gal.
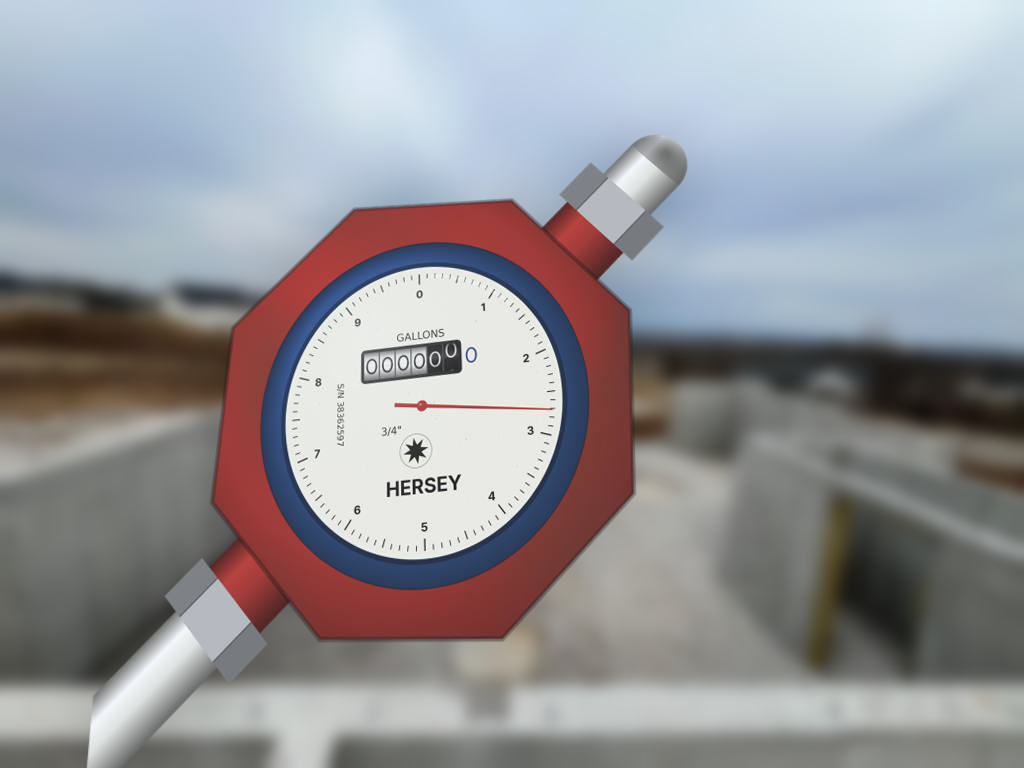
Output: **2.7** gal
